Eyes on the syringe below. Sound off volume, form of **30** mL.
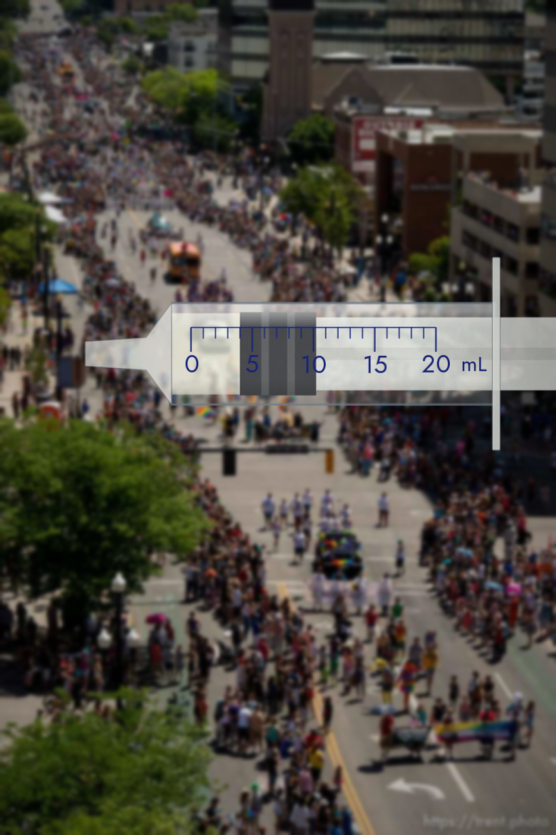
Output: **4** mL
